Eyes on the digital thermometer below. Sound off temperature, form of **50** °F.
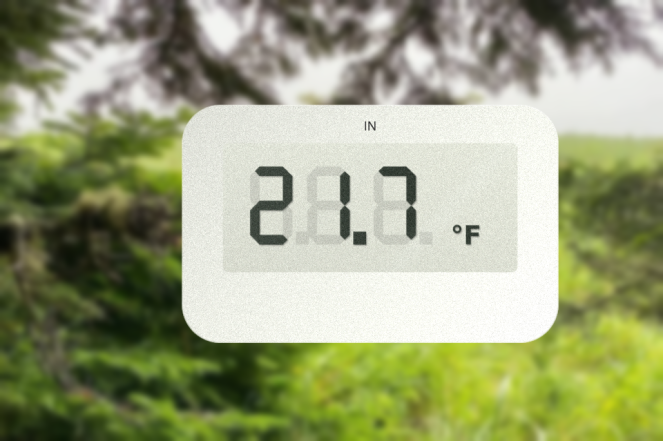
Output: **21.7** °F
